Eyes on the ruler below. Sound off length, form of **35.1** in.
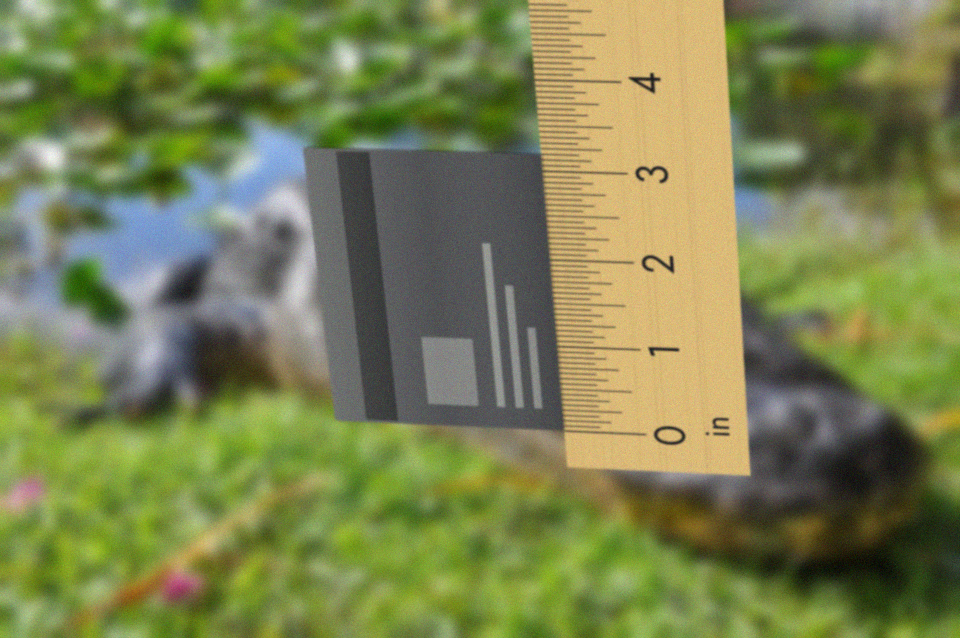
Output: **3.1875** in
